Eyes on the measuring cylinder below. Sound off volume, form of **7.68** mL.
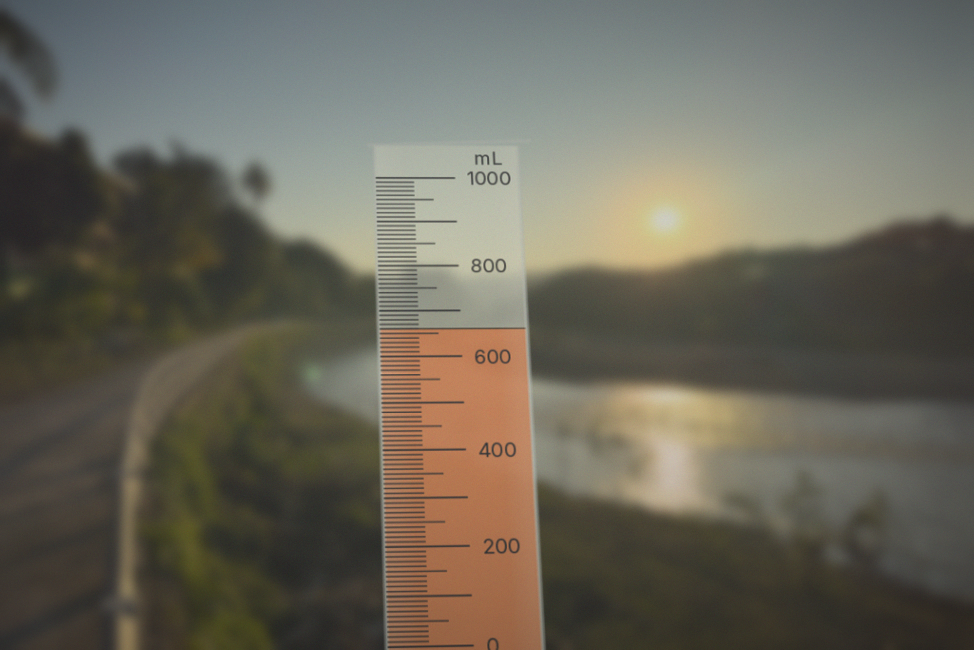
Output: **660** mL
